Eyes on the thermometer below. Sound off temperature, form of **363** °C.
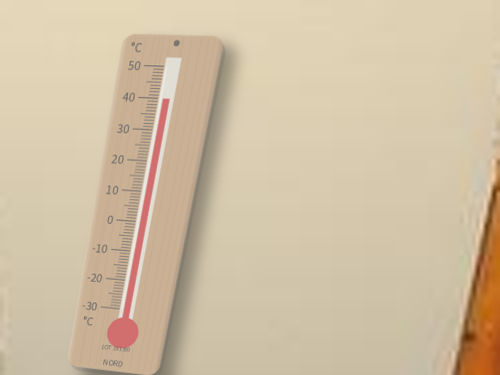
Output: **40** °C
